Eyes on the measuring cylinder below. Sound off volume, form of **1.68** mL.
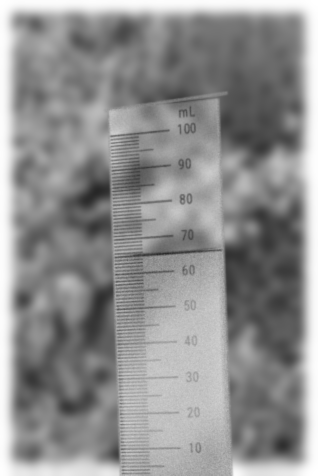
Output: **65** mL
